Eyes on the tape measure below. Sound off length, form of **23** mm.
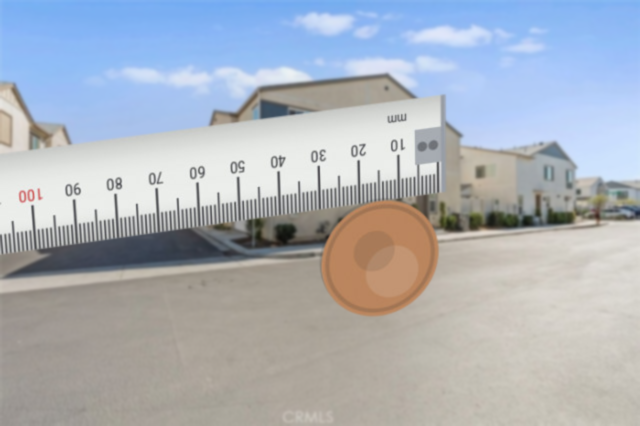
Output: **30** mm
